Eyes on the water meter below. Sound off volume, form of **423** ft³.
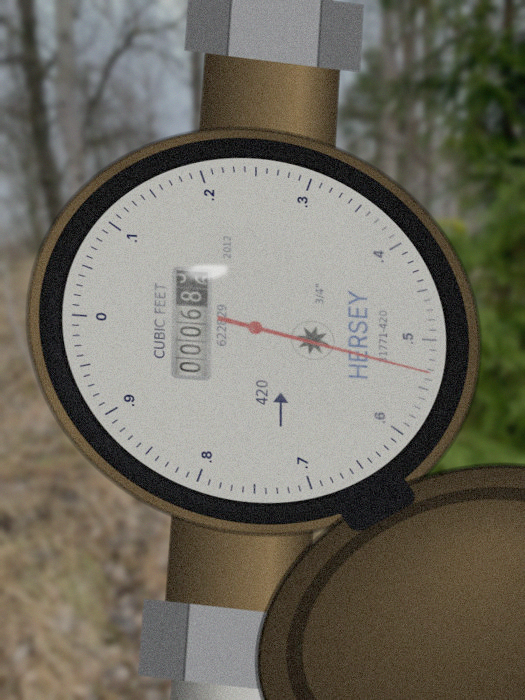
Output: **685.53** ft³
